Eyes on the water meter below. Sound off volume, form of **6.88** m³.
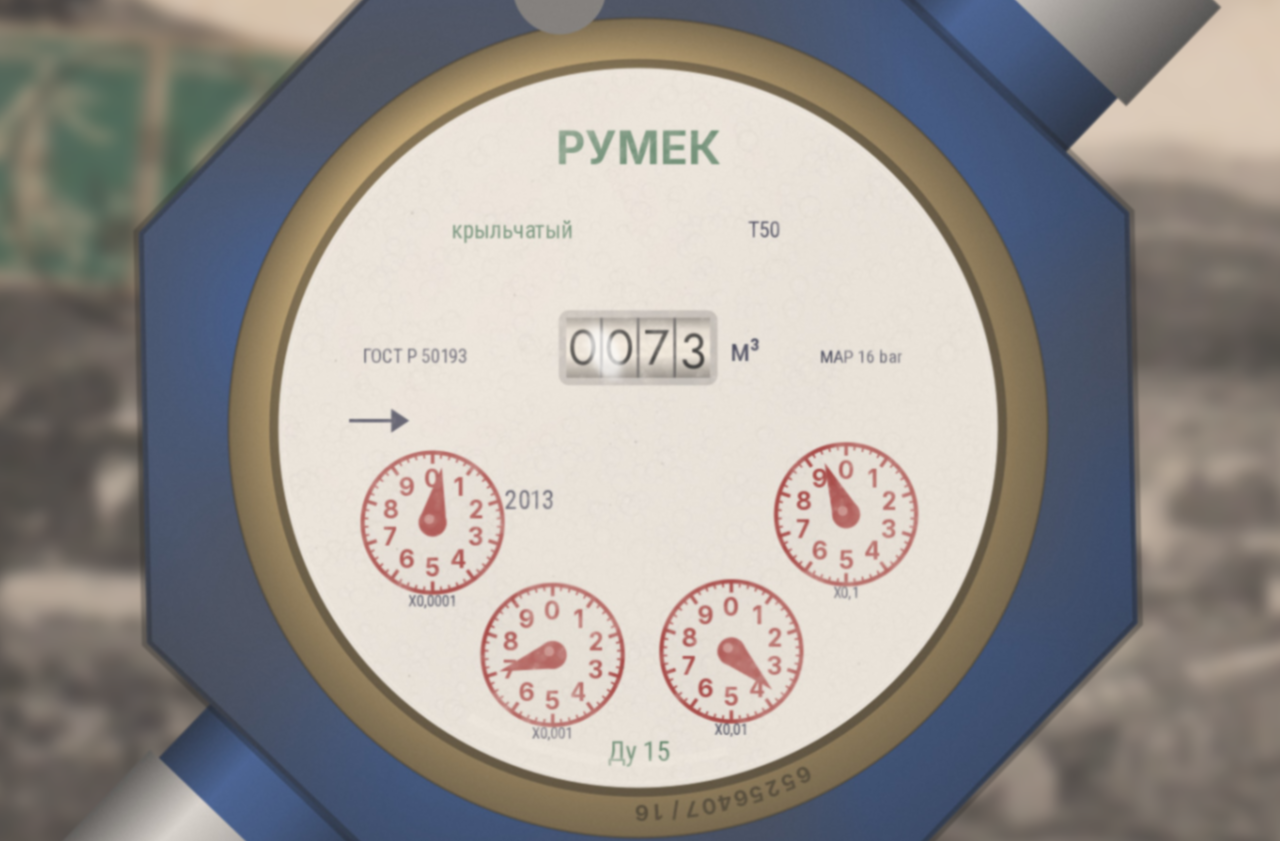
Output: **72.9370** m³
